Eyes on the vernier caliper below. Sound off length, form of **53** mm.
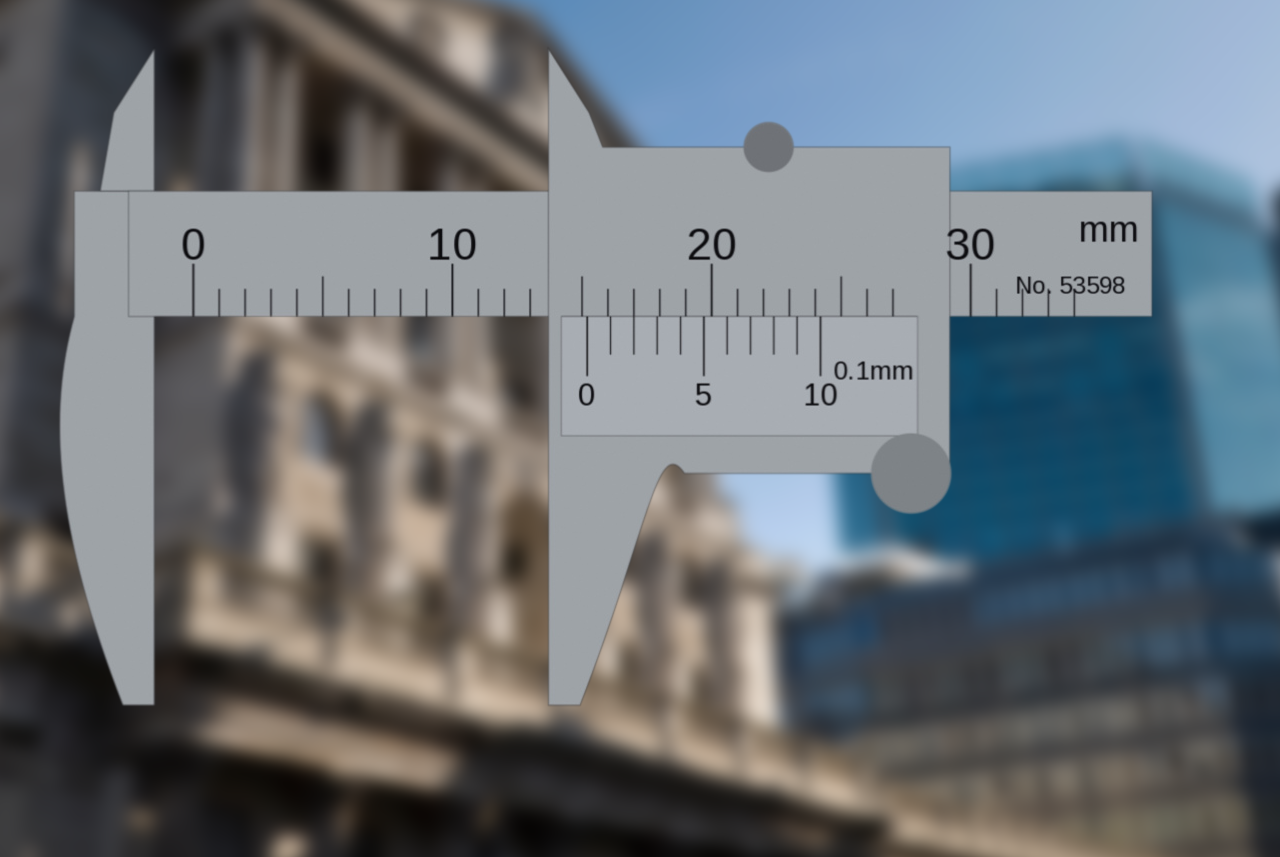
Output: **15.2** mm
